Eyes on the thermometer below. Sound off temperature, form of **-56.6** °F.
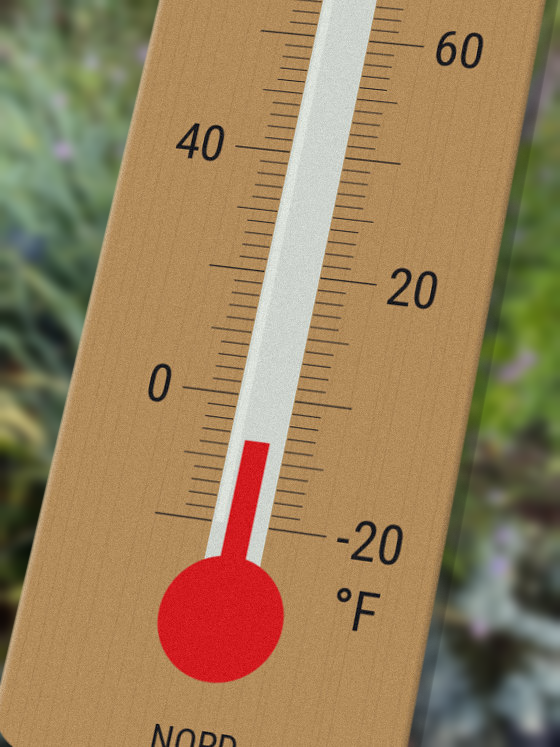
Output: **-7** °F
